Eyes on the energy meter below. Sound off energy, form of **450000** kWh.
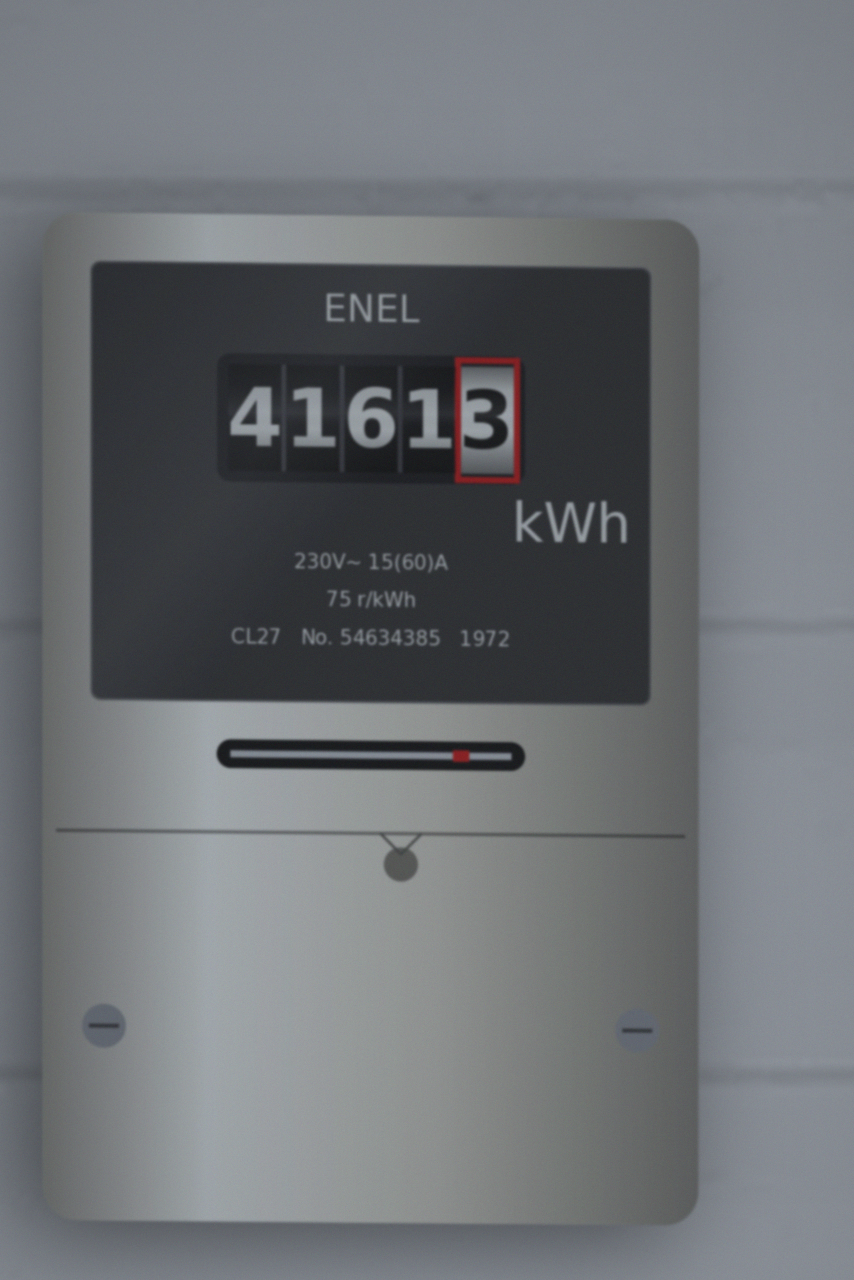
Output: **4161.3** kWh
